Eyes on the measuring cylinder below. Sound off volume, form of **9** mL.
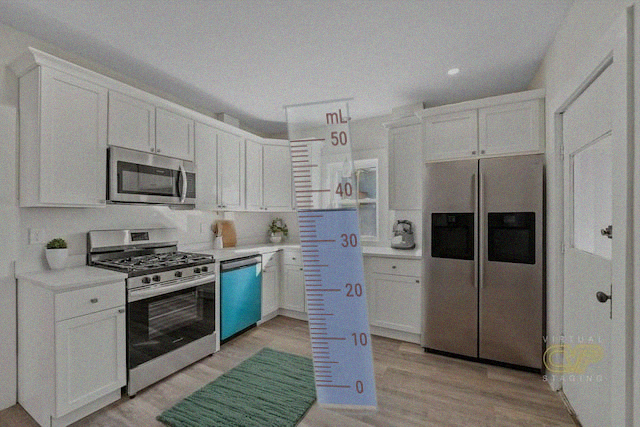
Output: **36** mL
